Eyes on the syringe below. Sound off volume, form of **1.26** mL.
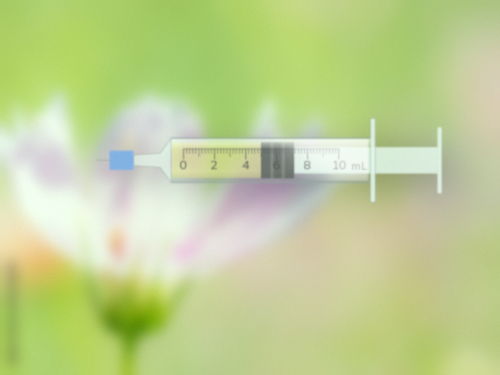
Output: **5** mL
